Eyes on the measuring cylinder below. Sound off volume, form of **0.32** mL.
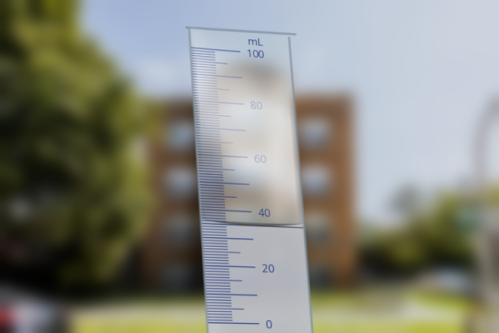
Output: **35** mL
